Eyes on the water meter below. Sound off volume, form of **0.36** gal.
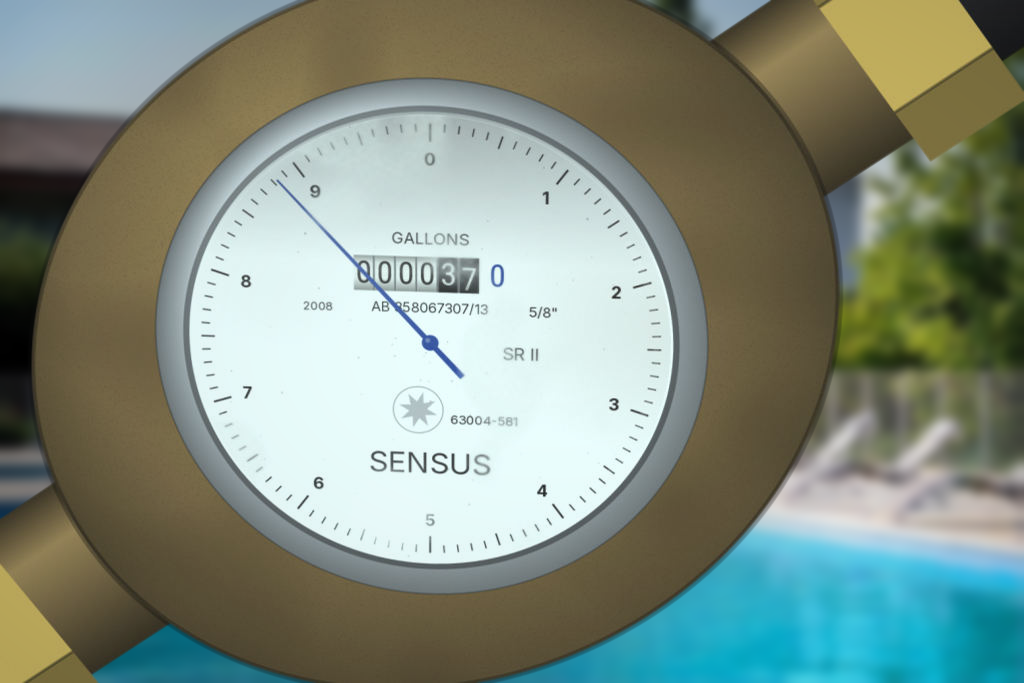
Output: **368.8** gal
